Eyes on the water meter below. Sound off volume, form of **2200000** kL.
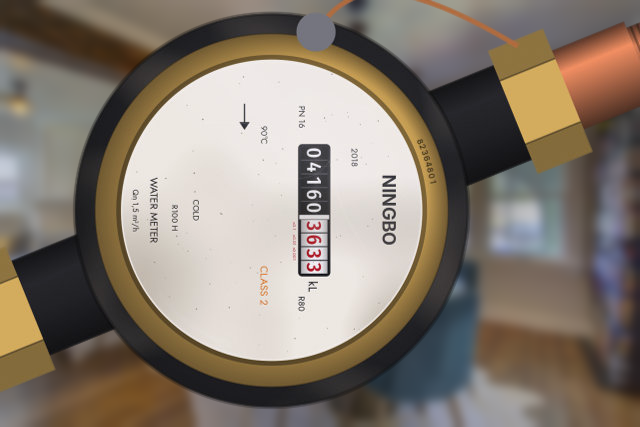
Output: **4160.3633** kL
